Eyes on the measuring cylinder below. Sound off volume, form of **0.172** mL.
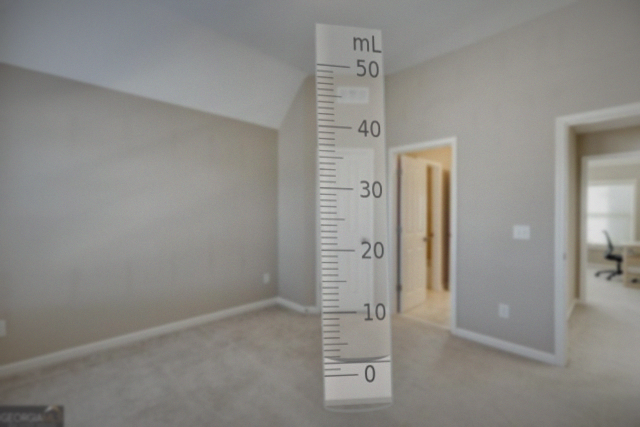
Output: **2** mL
